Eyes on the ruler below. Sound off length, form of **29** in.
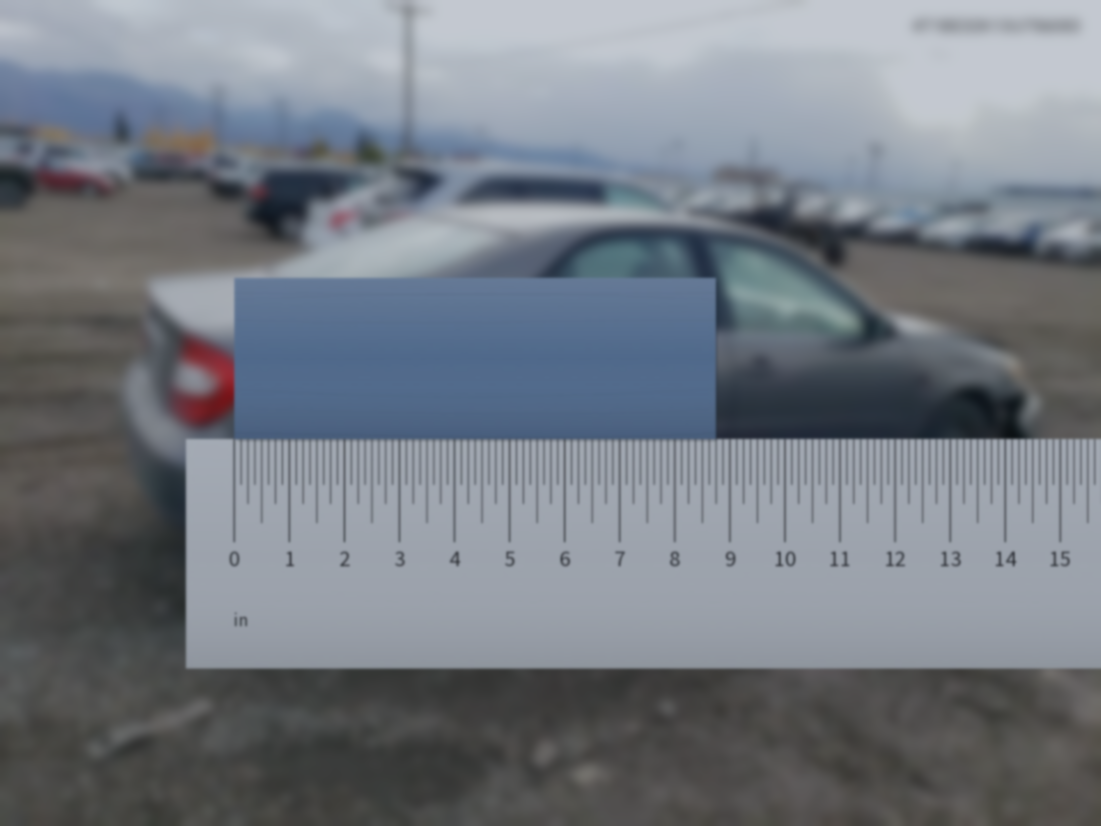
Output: **8.75** in
